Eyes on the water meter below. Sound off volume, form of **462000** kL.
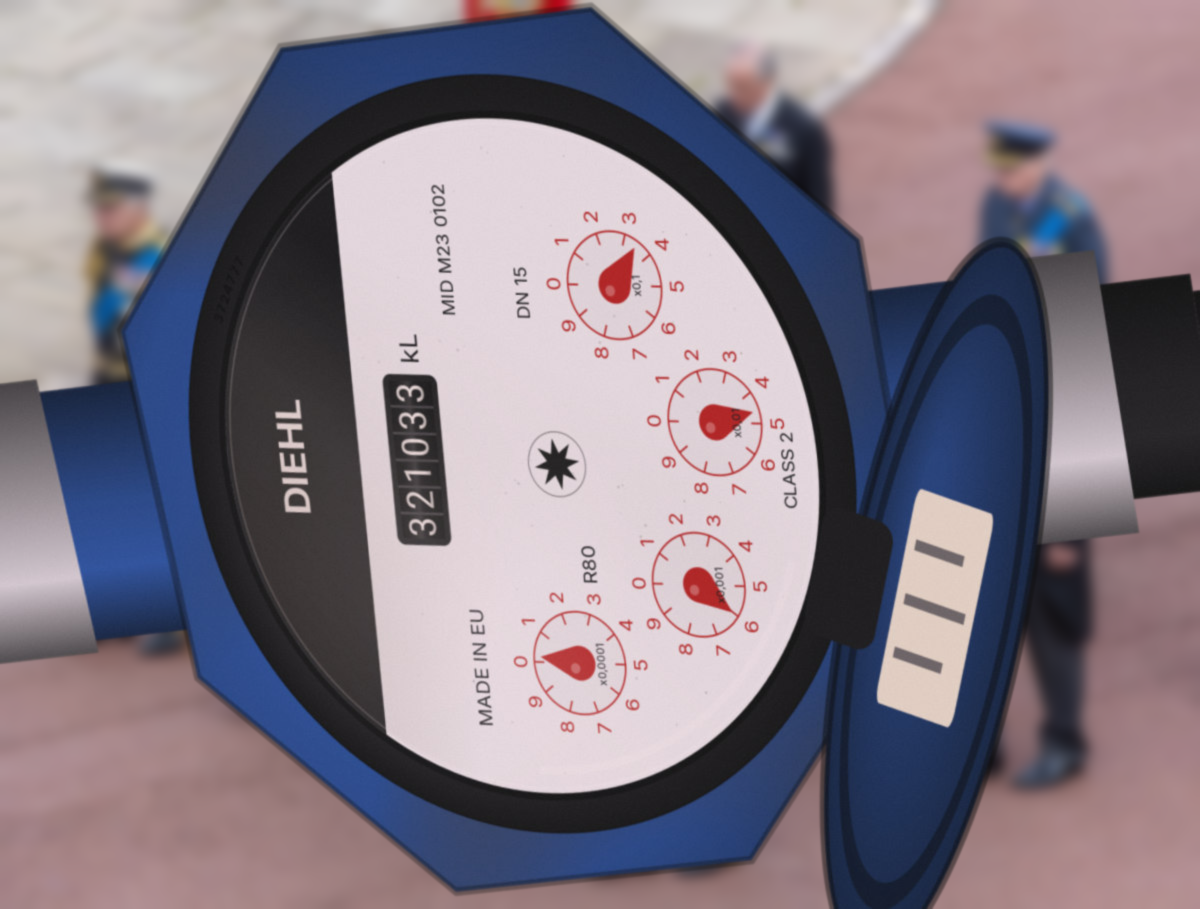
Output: **321033.3460** kL
